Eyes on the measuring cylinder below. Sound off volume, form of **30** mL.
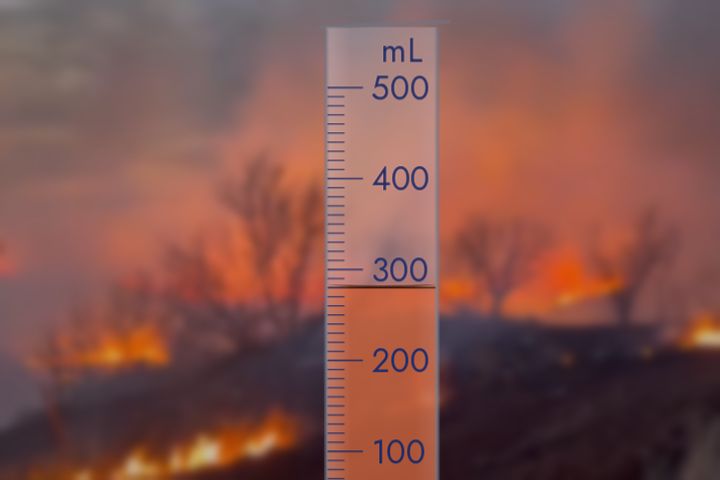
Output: **280** mL
